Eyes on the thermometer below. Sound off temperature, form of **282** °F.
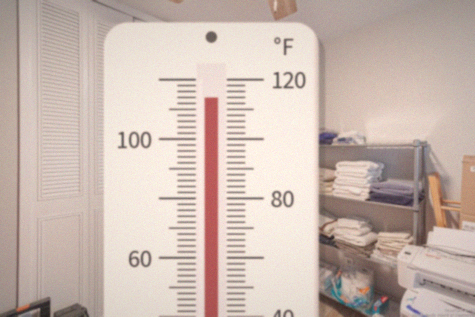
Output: **114** °F
